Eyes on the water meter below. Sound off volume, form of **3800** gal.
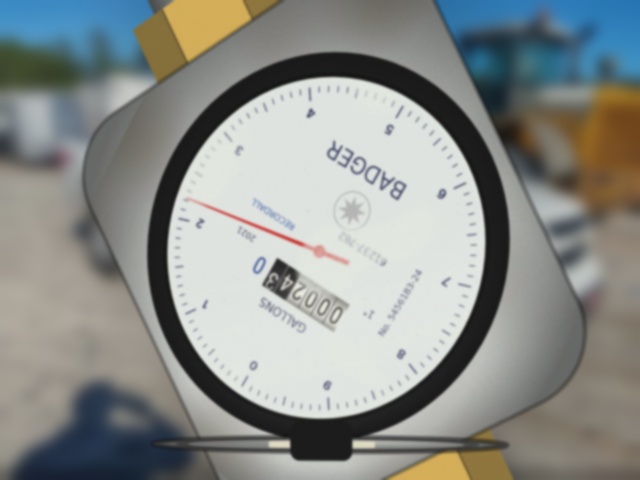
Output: **2432.2** gal
